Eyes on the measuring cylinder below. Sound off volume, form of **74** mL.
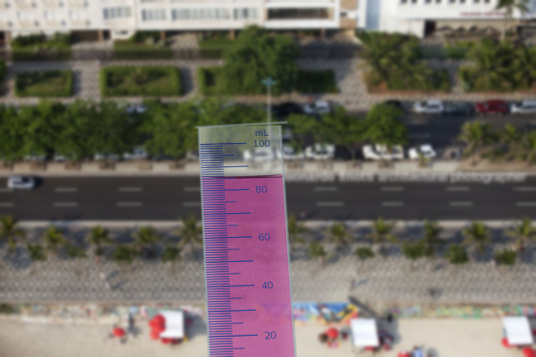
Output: **85** mL
